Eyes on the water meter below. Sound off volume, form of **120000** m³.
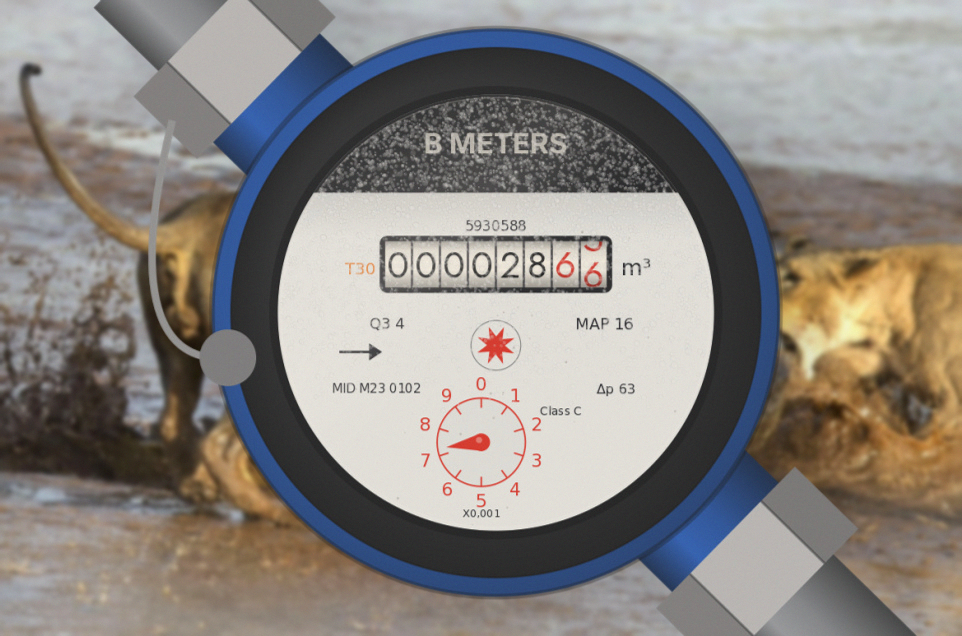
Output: **28.657** m³
